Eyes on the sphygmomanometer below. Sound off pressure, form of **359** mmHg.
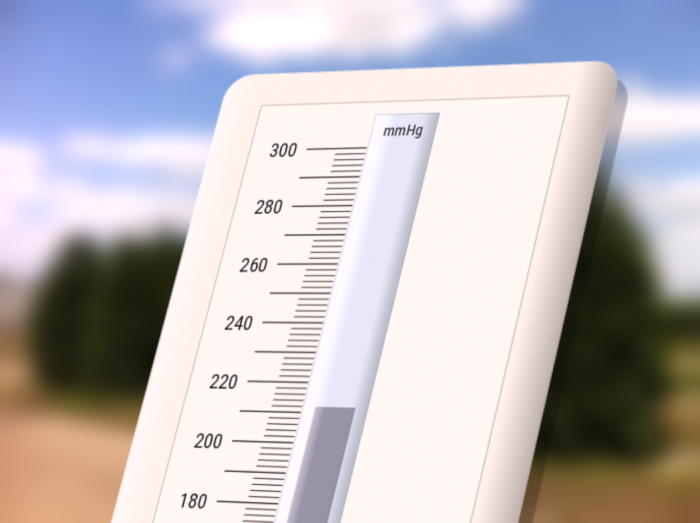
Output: **212** mmHg
